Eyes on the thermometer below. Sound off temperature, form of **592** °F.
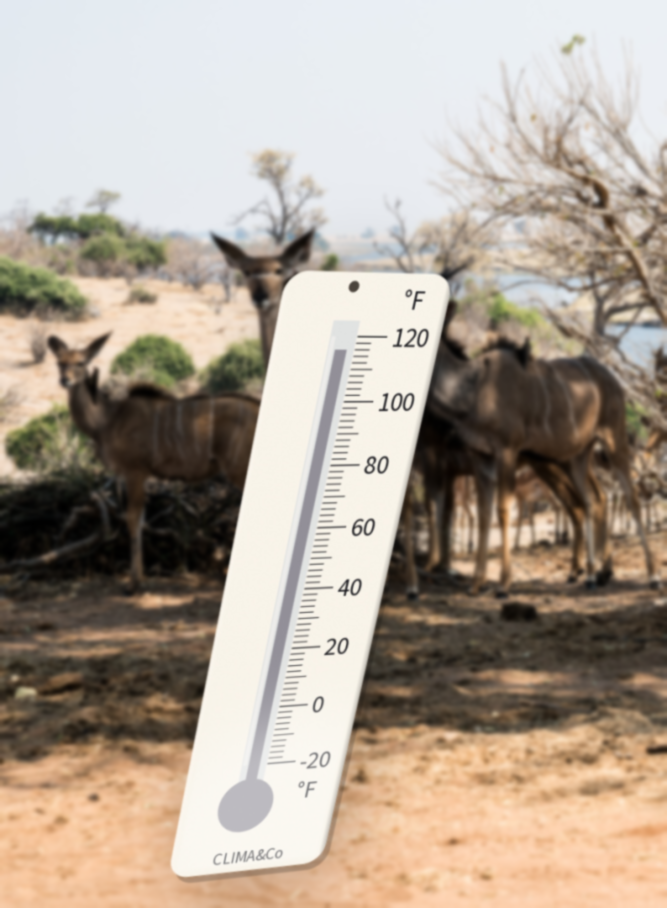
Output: **116** °F
